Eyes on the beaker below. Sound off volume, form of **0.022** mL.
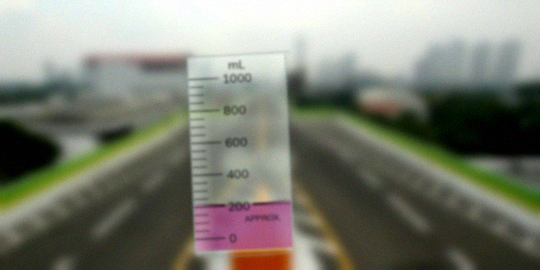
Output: **200** mL
